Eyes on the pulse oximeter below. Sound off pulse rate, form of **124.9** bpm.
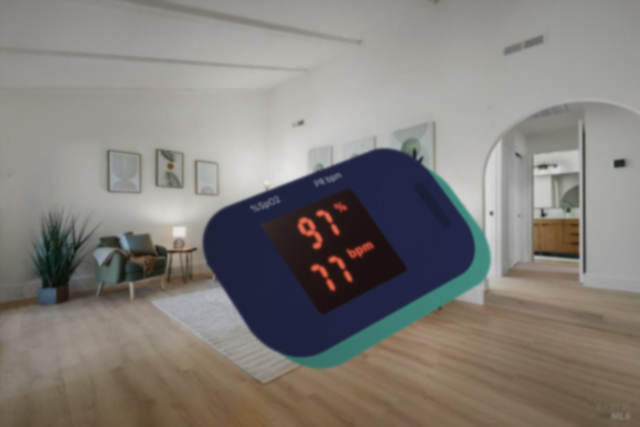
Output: **77** bpm
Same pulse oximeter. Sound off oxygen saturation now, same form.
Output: **97** %
